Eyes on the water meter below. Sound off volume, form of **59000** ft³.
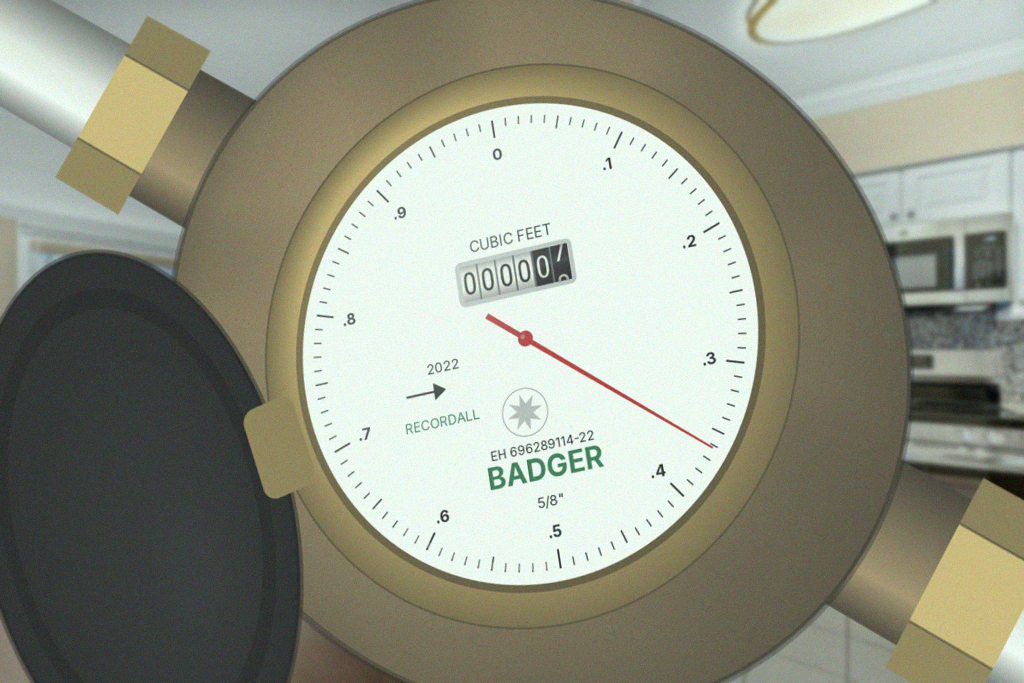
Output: **7.36** ft³
